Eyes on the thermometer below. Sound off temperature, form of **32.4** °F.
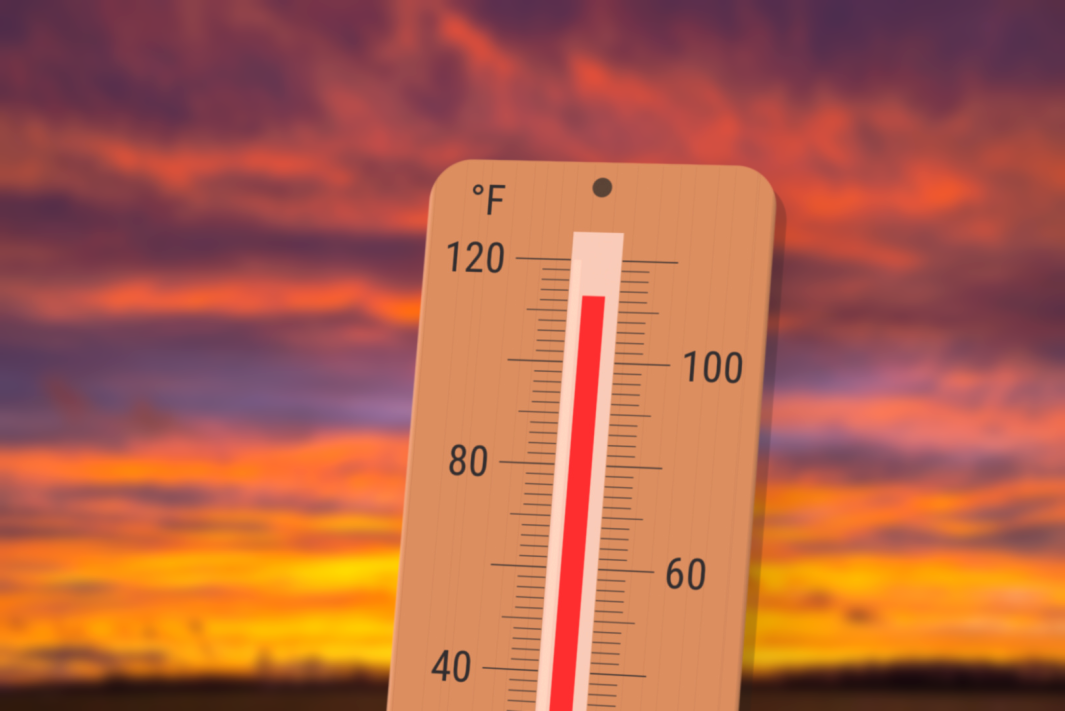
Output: **113** °F
